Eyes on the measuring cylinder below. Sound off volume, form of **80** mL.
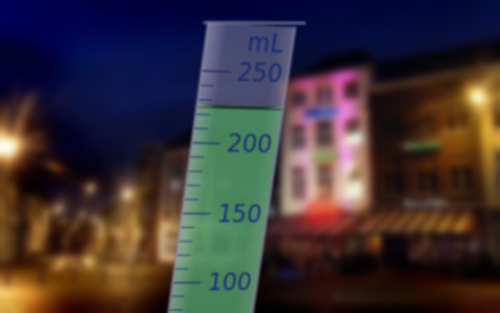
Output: **225** mL
